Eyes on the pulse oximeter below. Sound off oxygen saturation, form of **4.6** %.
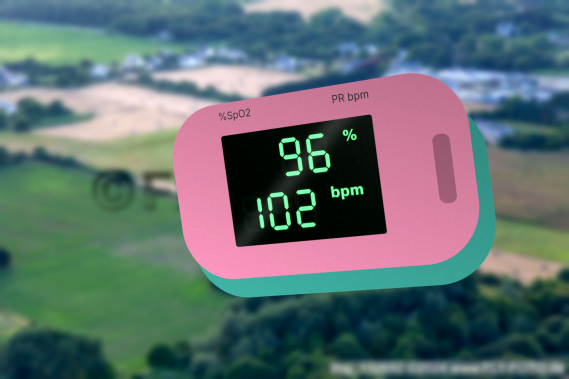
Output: **96** %
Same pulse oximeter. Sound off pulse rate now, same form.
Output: **102** bpm
